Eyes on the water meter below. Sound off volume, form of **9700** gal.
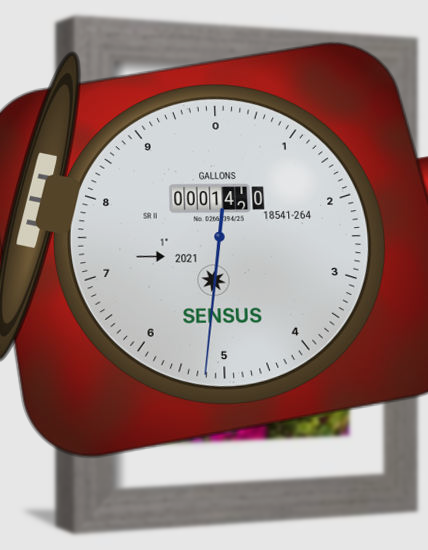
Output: **1415.2** gal
